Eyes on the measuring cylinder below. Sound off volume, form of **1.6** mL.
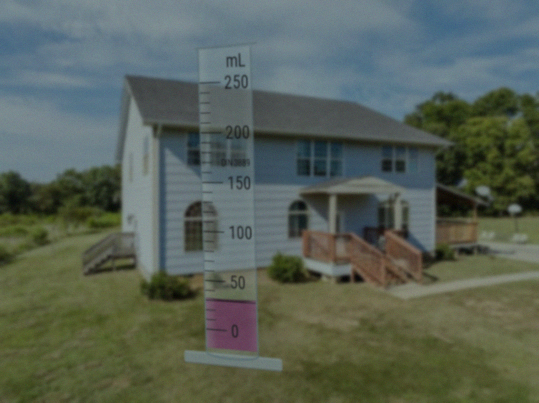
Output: **30** mL
